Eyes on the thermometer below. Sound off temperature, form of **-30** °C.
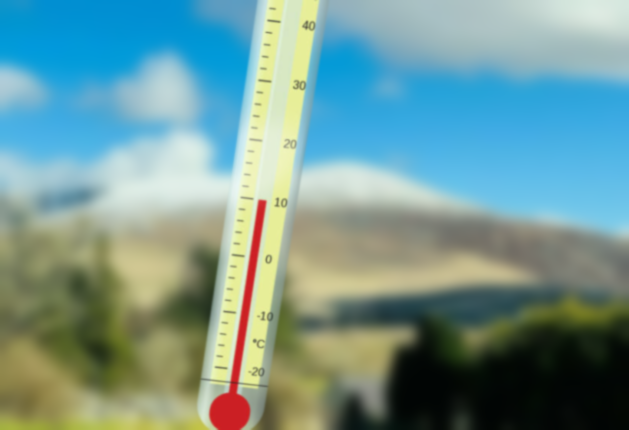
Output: **10** °C
